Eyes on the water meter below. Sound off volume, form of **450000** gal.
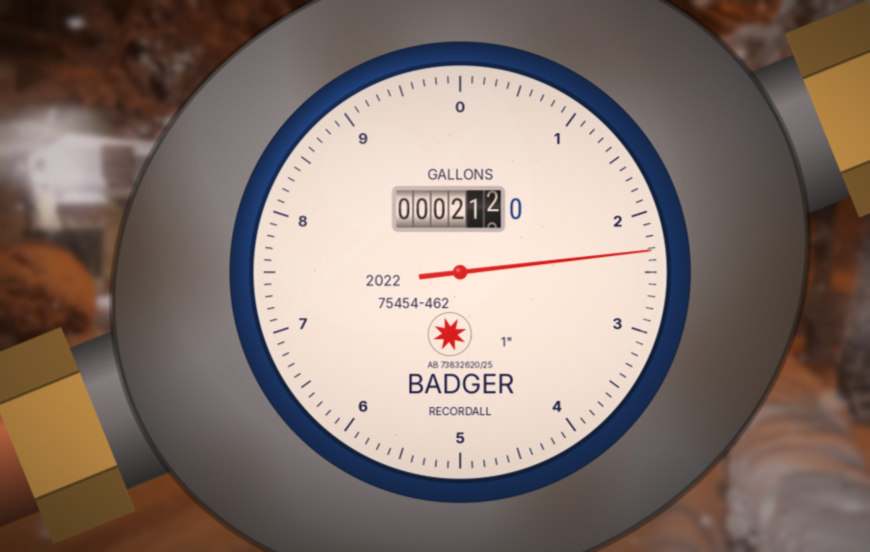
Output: **2122.3** gal
